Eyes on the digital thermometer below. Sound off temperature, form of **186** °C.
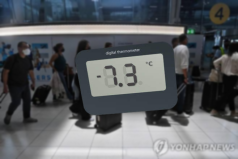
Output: **-7.3** °C
